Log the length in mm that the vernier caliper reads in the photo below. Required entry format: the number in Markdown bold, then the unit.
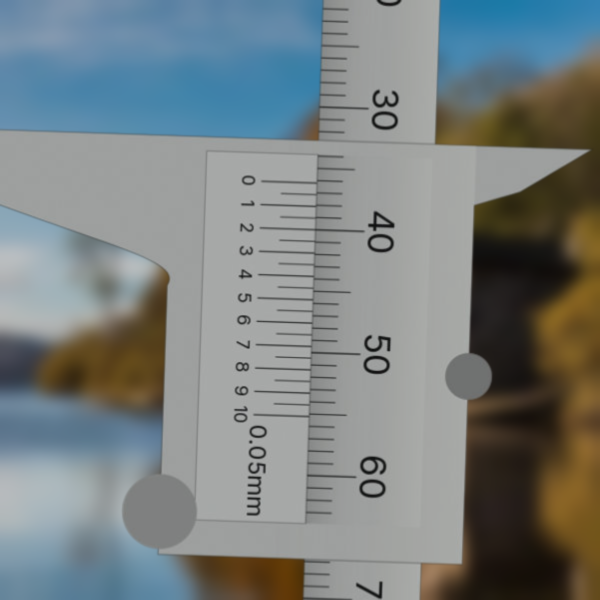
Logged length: **36.2** mm
